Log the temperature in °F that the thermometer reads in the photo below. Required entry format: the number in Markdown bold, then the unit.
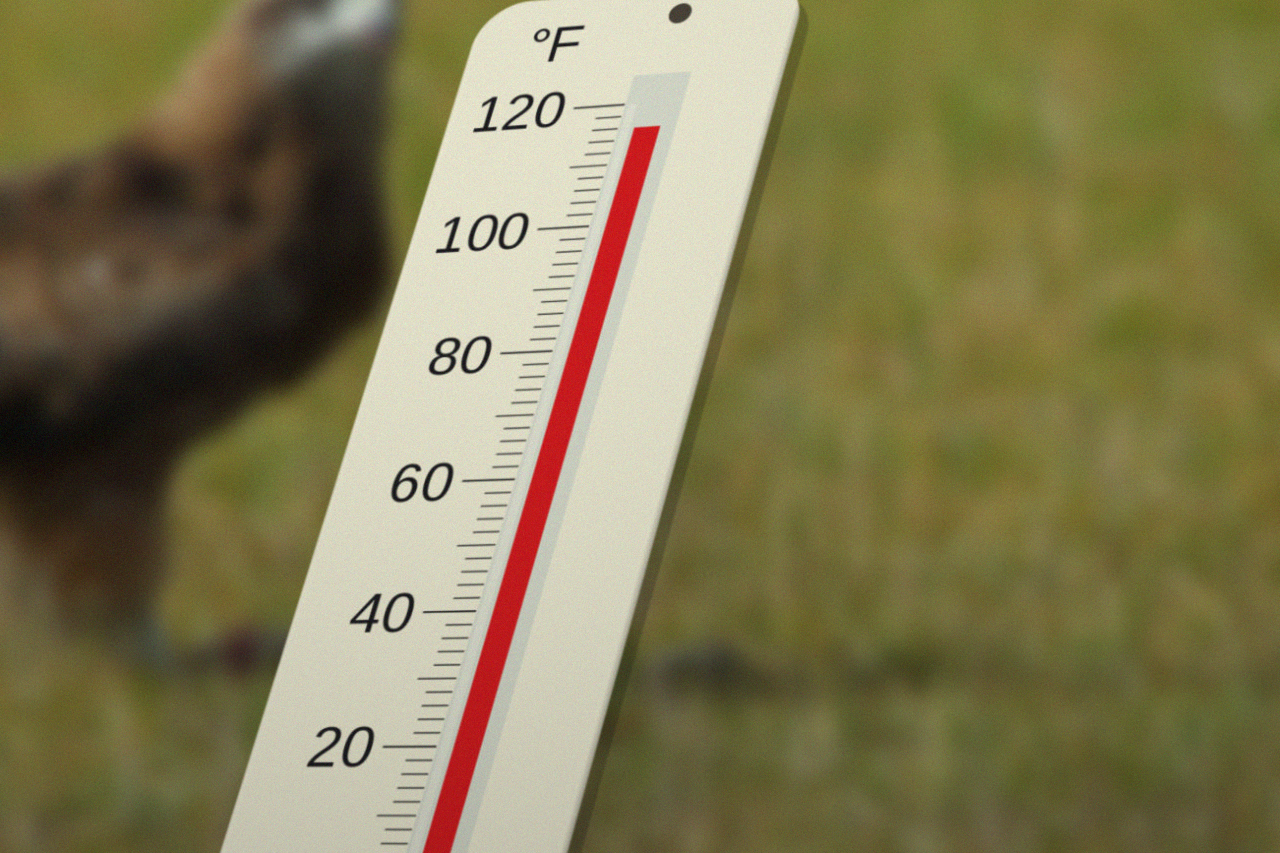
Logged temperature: **116** °F
